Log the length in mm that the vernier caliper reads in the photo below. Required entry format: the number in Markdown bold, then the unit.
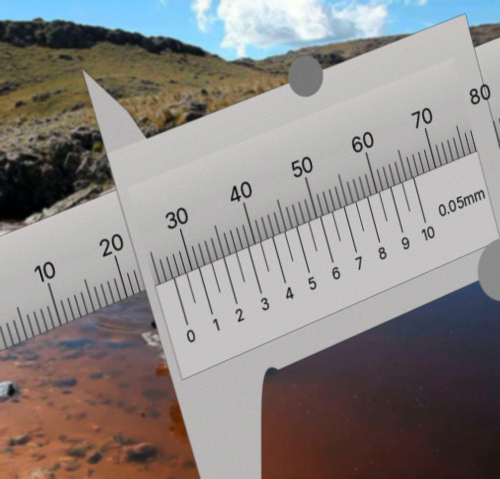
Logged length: **27.2** mm
